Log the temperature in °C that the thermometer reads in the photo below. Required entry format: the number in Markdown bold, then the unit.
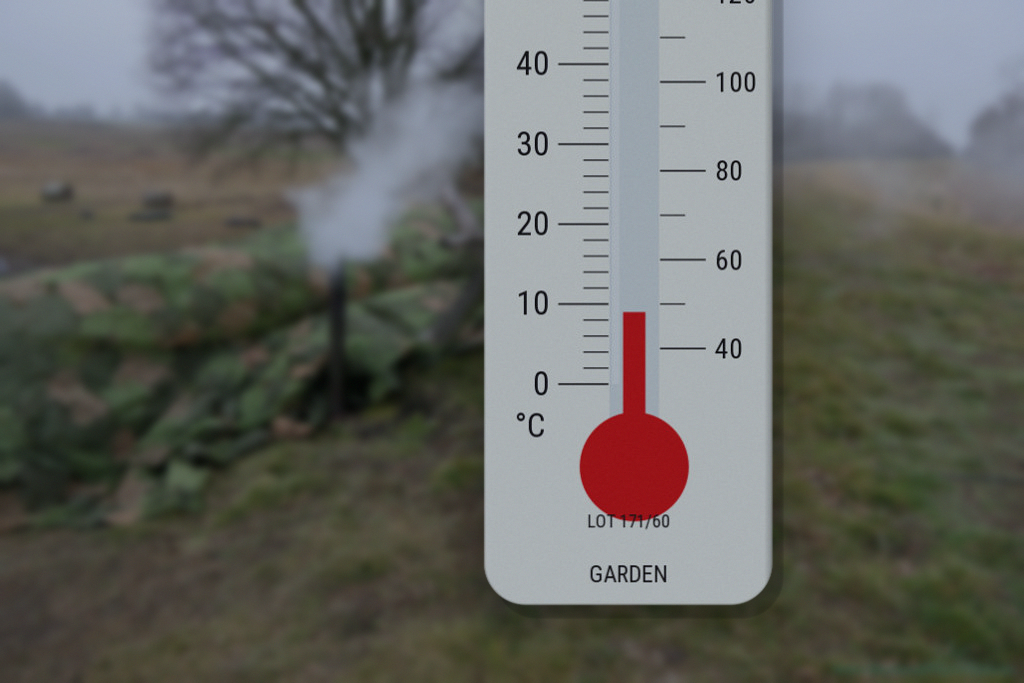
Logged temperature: **9** °C
